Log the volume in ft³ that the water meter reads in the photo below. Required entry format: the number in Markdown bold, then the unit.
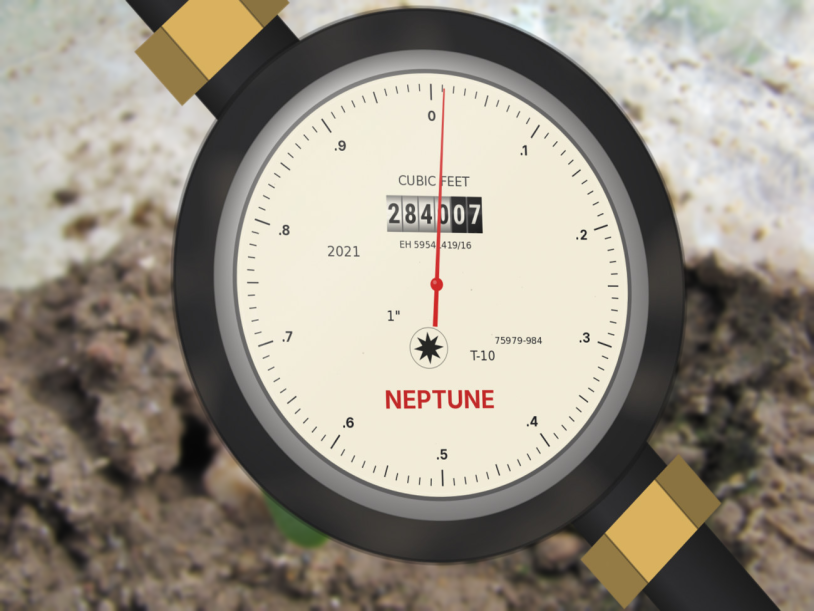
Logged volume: **284007.01** ft³
